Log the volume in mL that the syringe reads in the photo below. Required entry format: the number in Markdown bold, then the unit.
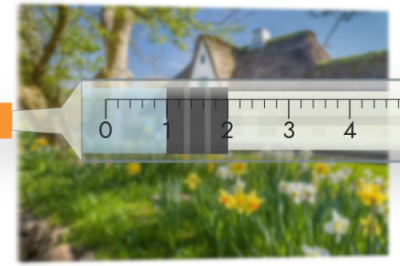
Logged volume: **1** mL
